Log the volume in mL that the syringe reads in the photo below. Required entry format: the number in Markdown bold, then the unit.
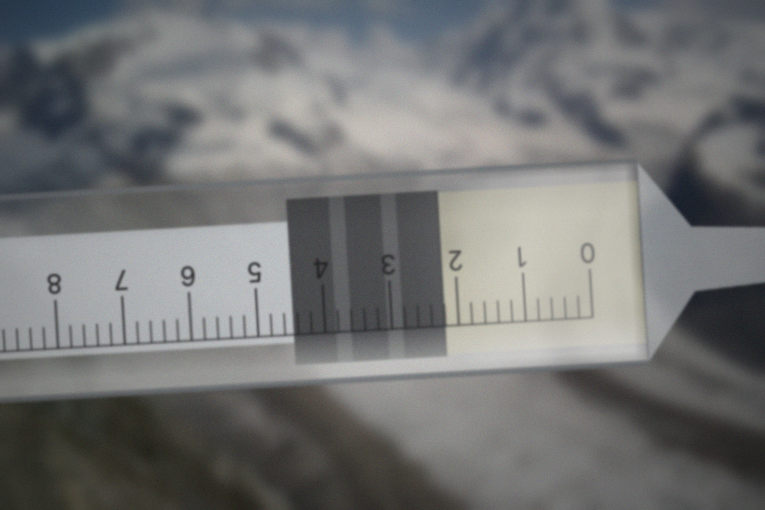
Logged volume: **2.2** mL
